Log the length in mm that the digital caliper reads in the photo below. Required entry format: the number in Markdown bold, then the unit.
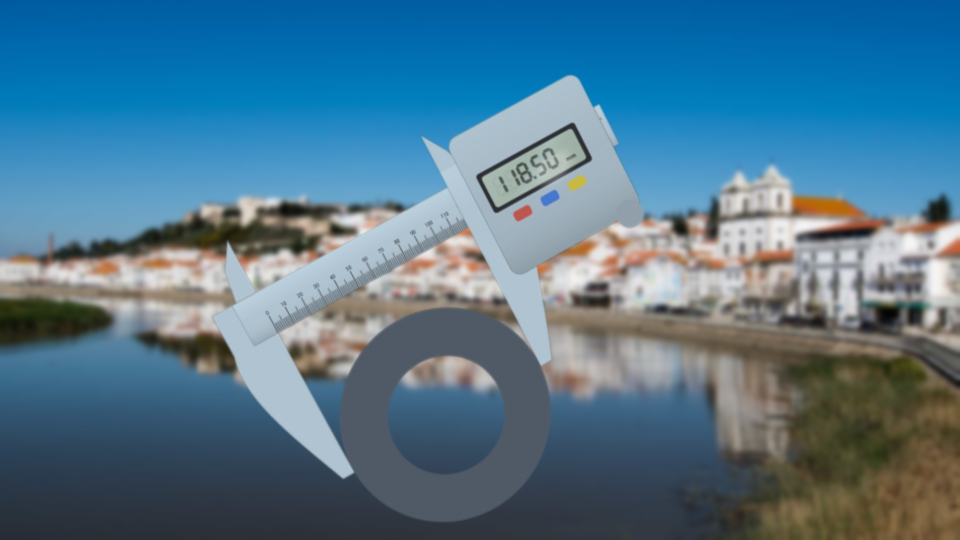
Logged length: **118.50** mm
